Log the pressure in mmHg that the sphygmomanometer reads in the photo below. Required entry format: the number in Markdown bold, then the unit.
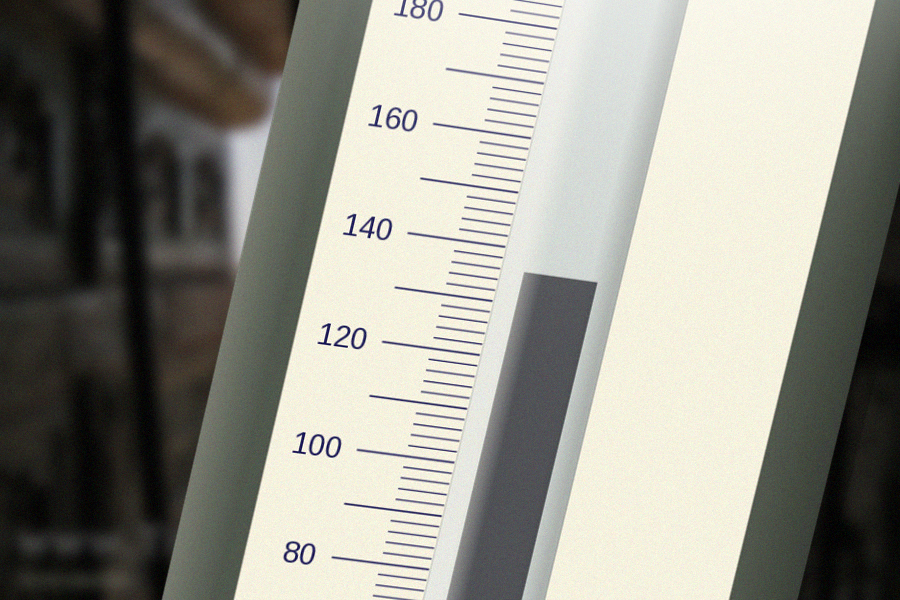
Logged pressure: **136** mmHg
